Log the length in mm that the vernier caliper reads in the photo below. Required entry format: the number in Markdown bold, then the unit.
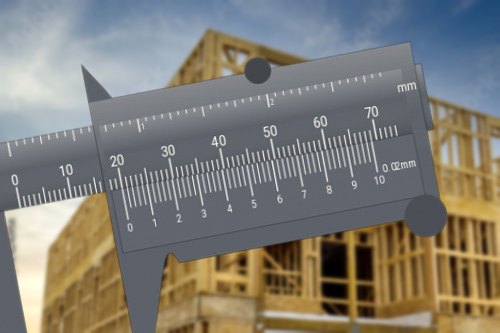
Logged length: **20.0** mm
